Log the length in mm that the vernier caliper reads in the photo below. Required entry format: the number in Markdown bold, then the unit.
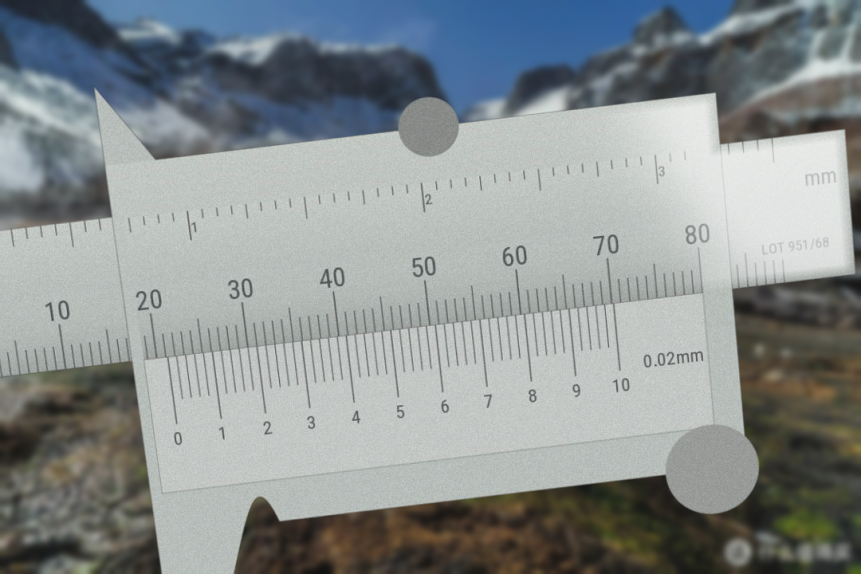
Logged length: **21.2** mm
